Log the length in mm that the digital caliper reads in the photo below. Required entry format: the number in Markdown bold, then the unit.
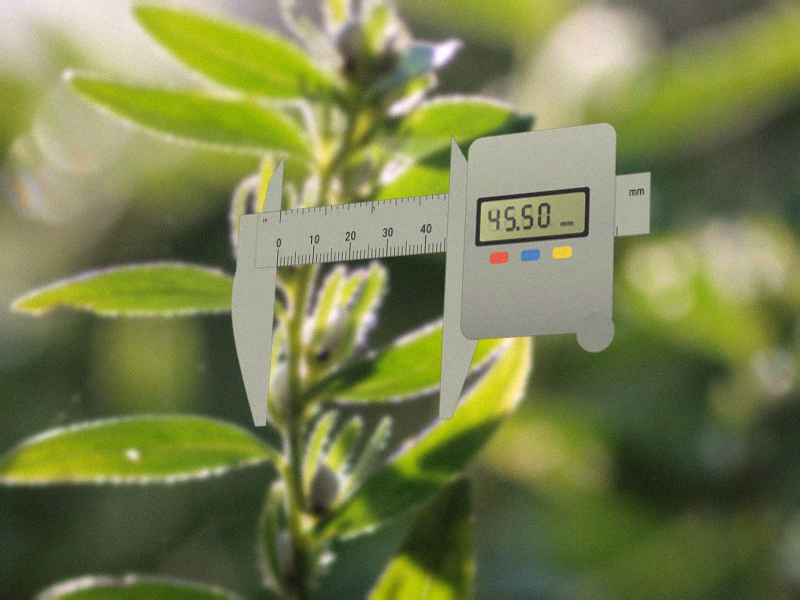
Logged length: **45.50** mm
